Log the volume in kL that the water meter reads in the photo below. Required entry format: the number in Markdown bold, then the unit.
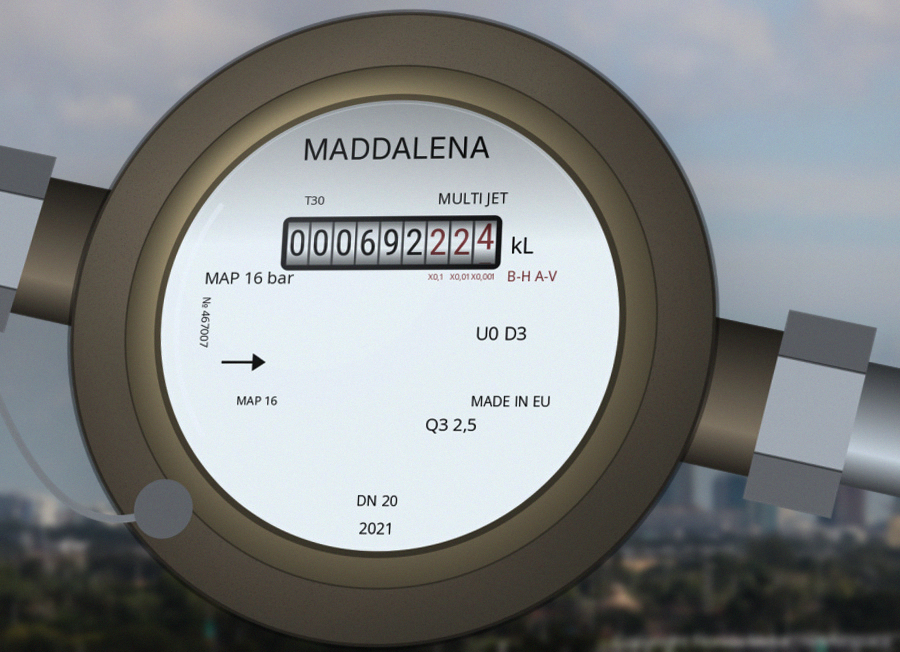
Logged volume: **692.224** kL
